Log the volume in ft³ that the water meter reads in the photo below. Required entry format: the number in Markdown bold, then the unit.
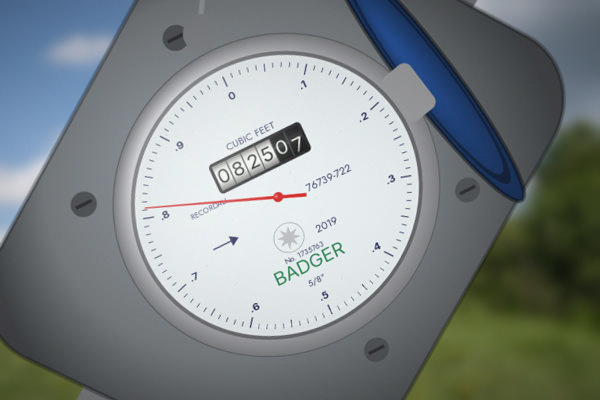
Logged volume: **82506.81** ft³
